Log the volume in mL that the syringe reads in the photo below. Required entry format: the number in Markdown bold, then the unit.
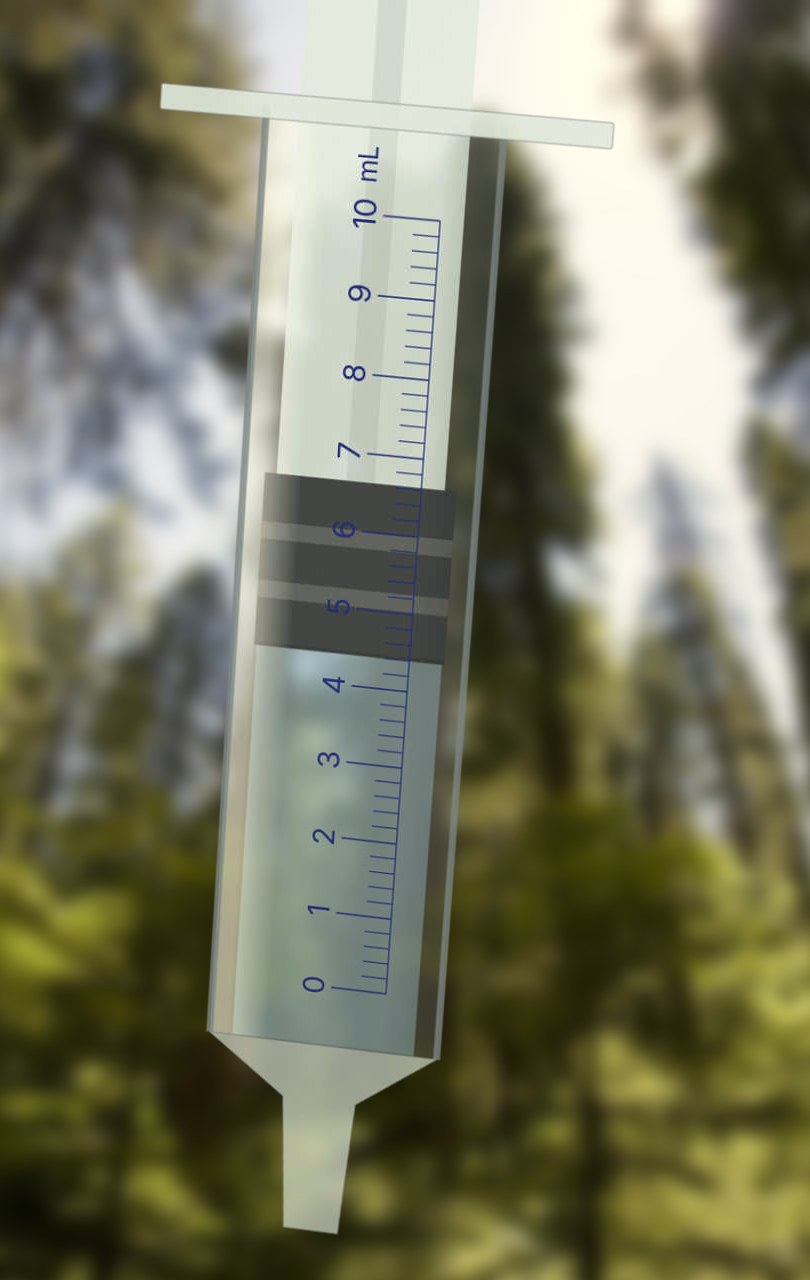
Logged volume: **4.4** mL
